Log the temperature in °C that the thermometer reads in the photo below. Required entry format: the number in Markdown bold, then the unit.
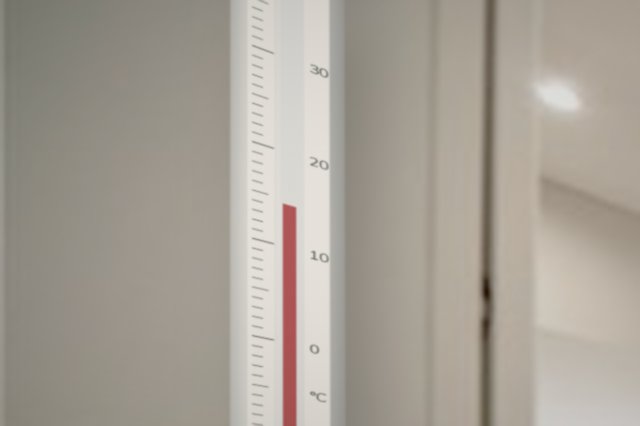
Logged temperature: **14.5** °C
